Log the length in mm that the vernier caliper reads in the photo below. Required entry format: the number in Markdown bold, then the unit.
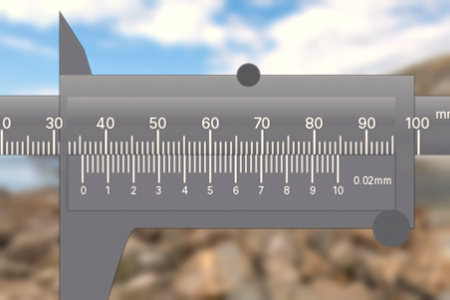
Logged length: **35.5** mm
